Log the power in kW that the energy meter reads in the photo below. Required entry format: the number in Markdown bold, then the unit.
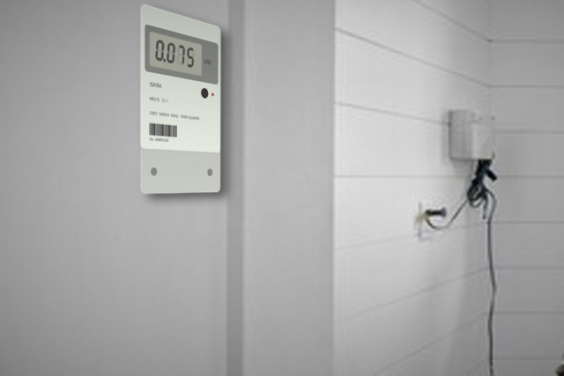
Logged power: **0.075** kW
